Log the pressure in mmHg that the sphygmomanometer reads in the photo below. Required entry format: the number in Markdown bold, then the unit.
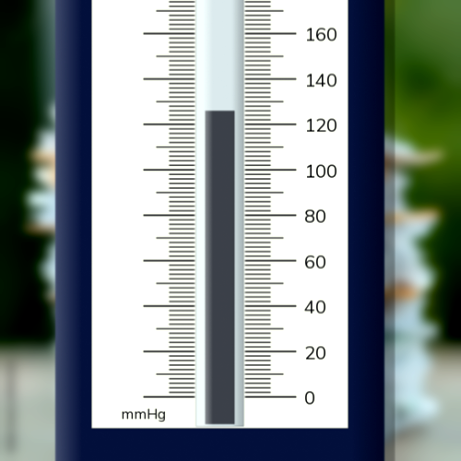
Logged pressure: **126** mmHg
